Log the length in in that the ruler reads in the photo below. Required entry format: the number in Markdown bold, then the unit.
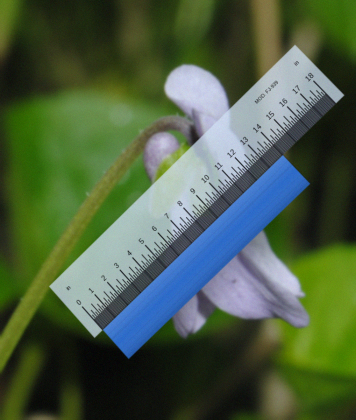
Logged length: **14** in
